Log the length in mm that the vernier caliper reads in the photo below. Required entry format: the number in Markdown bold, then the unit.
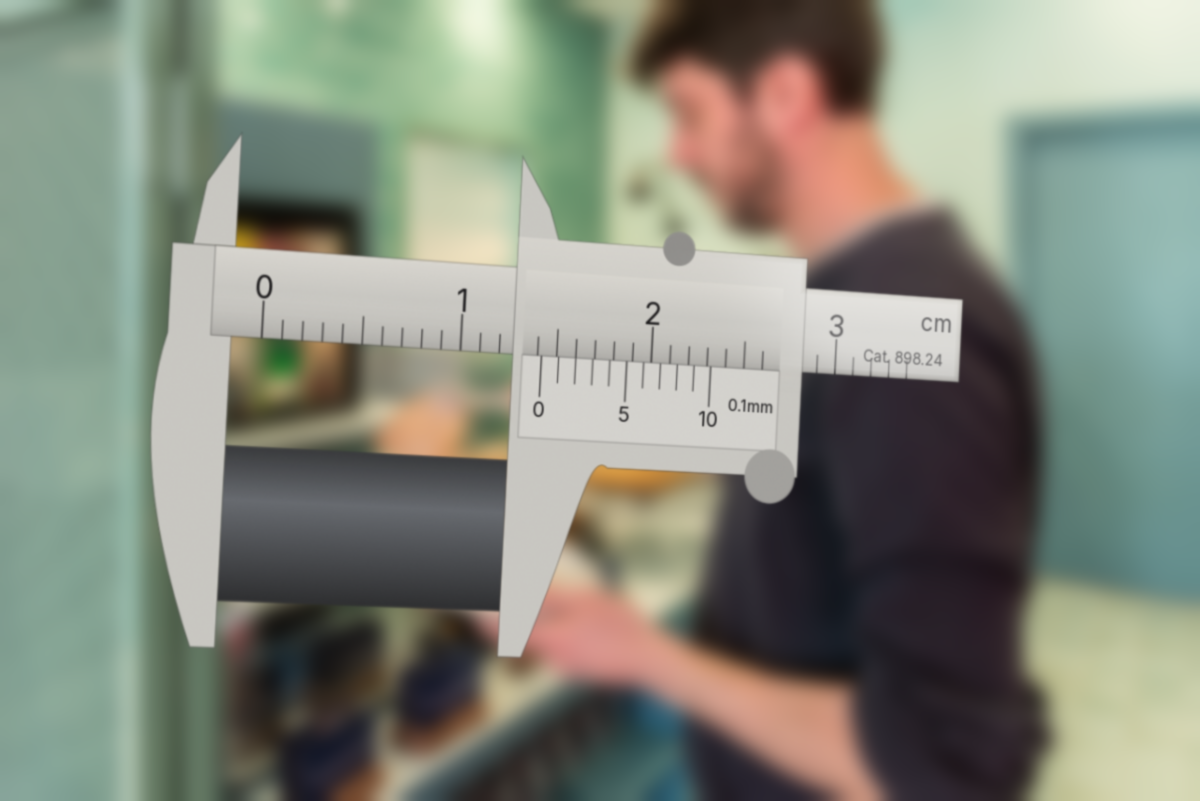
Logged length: **14.2** mm
